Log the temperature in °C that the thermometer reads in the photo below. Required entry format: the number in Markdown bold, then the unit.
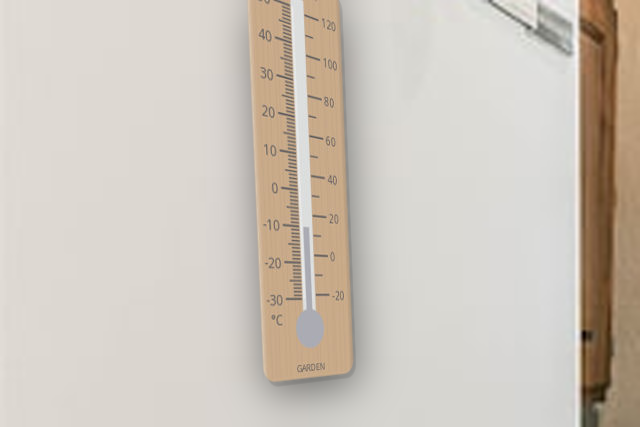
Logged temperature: **-10** °C
